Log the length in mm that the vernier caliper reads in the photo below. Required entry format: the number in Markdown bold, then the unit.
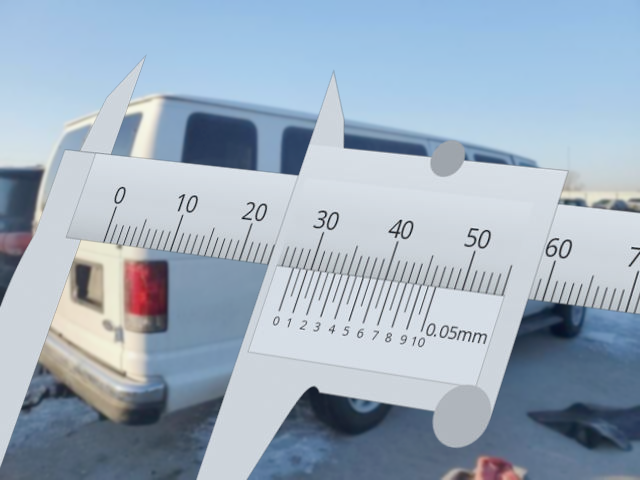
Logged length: **27.6** mm
